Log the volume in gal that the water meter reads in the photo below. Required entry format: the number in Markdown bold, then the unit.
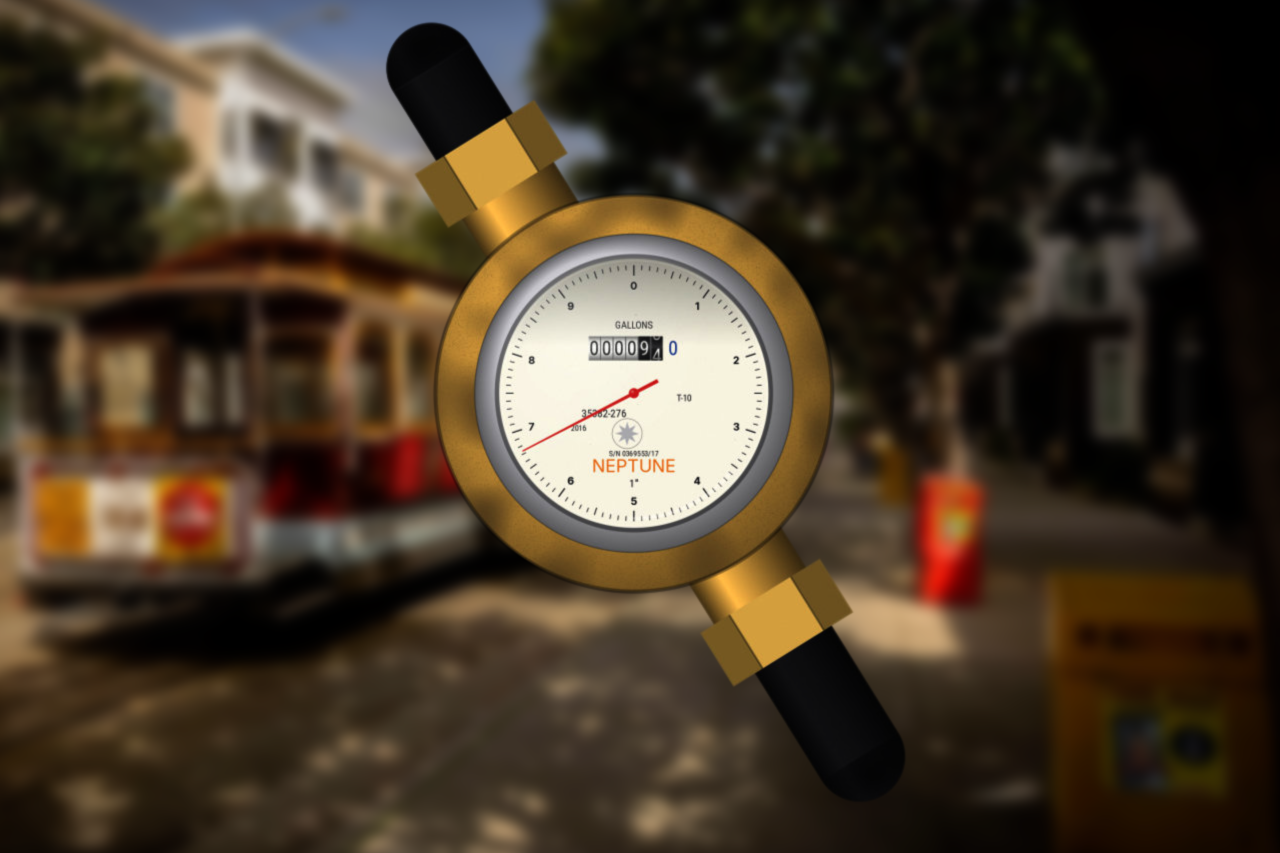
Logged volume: **936.7** gal
